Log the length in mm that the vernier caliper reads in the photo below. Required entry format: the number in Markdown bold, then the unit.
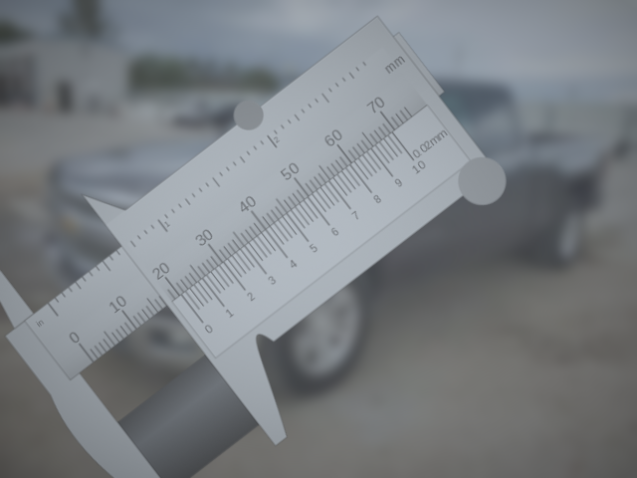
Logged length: **20.4** mm
